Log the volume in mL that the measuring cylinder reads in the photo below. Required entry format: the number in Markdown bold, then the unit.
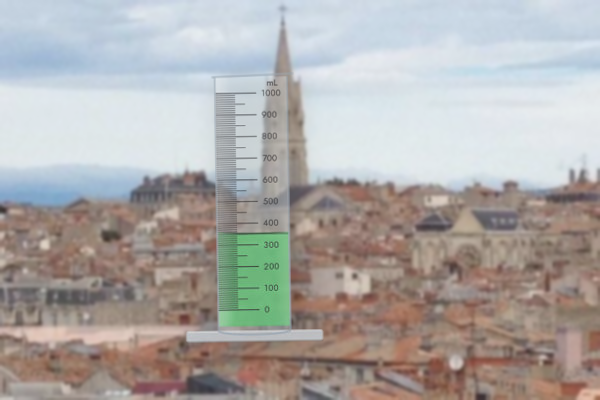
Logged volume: **350** mL
